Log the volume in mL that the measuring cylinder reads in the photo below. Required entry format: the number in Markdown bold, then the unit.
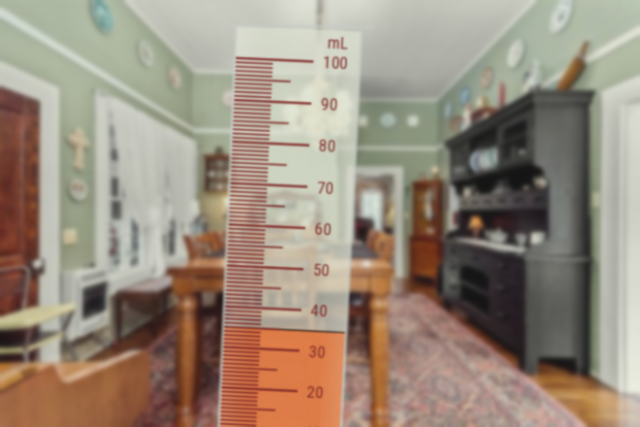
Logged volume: **35** mL
